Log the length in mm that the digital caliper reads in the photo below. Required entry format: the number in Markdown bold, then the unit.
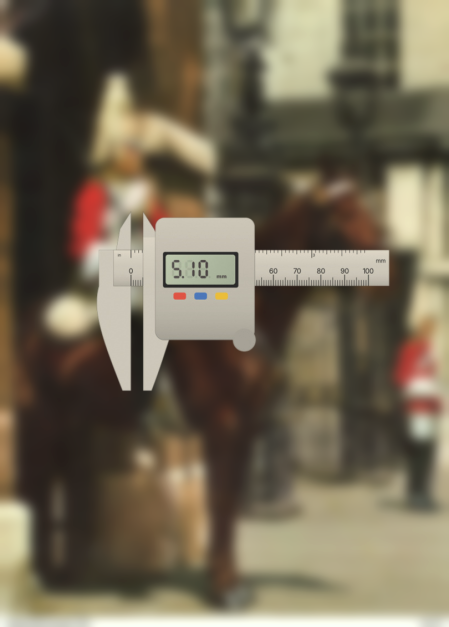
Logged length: **5.10** mm
